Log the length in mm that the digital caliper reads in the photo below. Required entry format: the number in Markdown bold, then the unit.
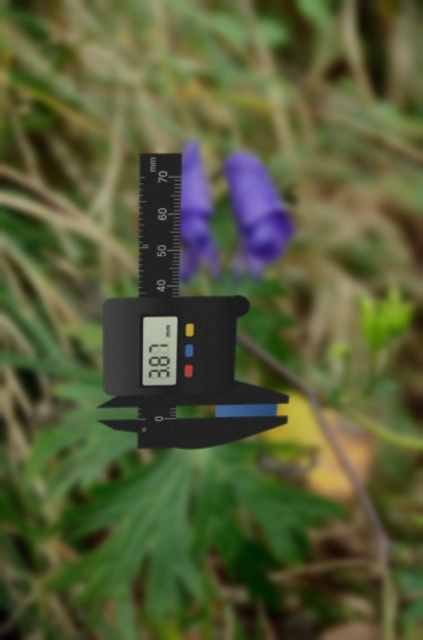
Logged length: **3.87** mm
